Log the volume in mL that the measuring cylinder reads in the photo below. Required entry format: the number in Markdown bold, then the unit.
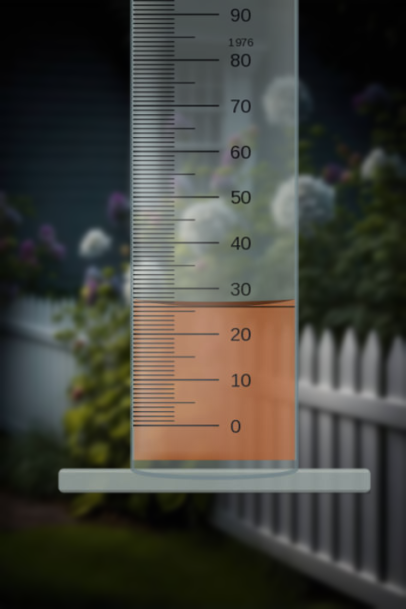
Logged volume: **26** mL
